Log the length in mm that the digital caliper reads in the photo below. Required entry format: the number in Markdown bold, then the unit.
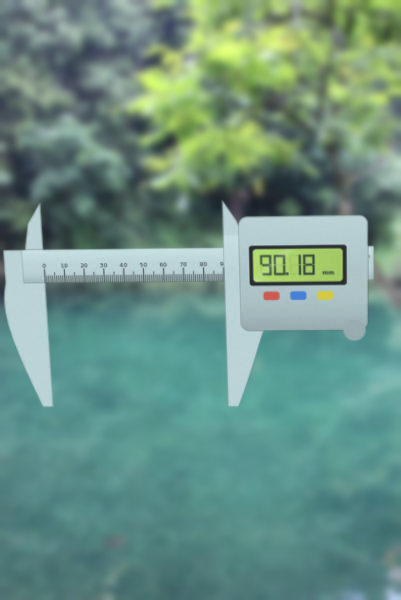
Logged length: **90.18** mm
